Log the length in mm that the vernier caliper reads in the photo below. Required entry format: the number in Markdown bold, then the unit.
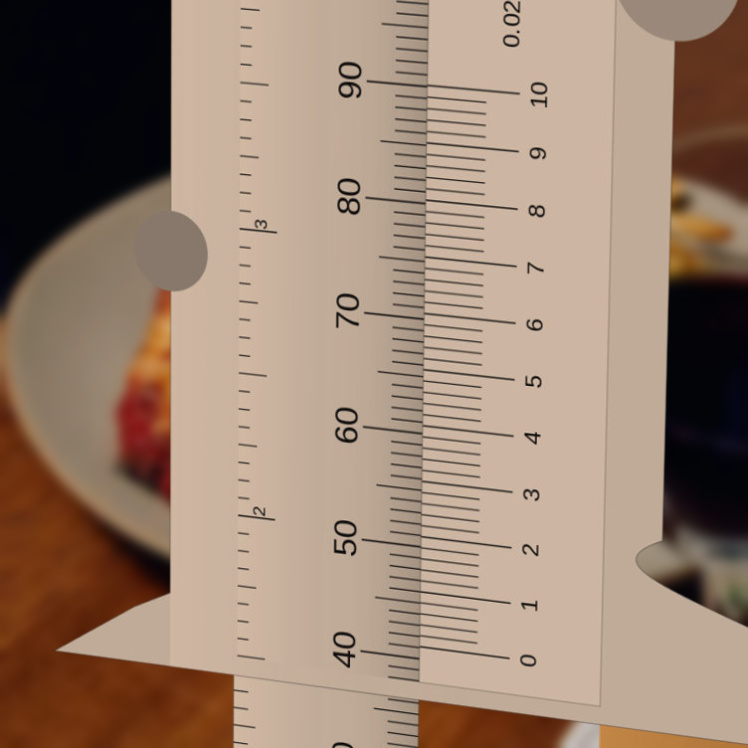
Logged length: **41.1** mm
